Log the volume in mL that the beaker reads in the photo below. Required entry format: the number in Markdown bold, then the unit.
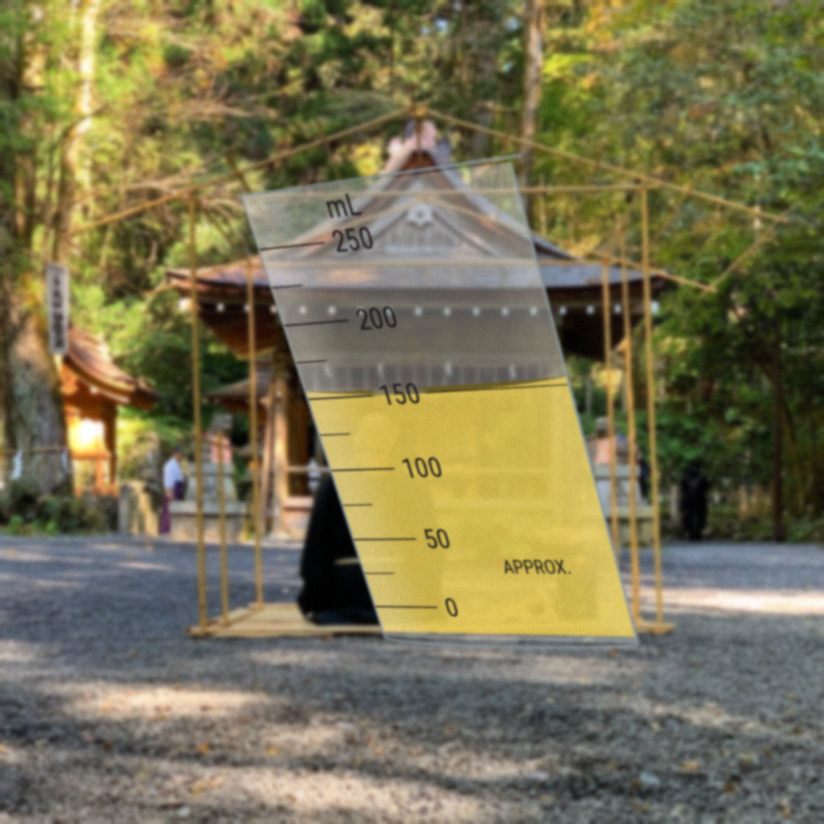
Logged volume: **150** mL
